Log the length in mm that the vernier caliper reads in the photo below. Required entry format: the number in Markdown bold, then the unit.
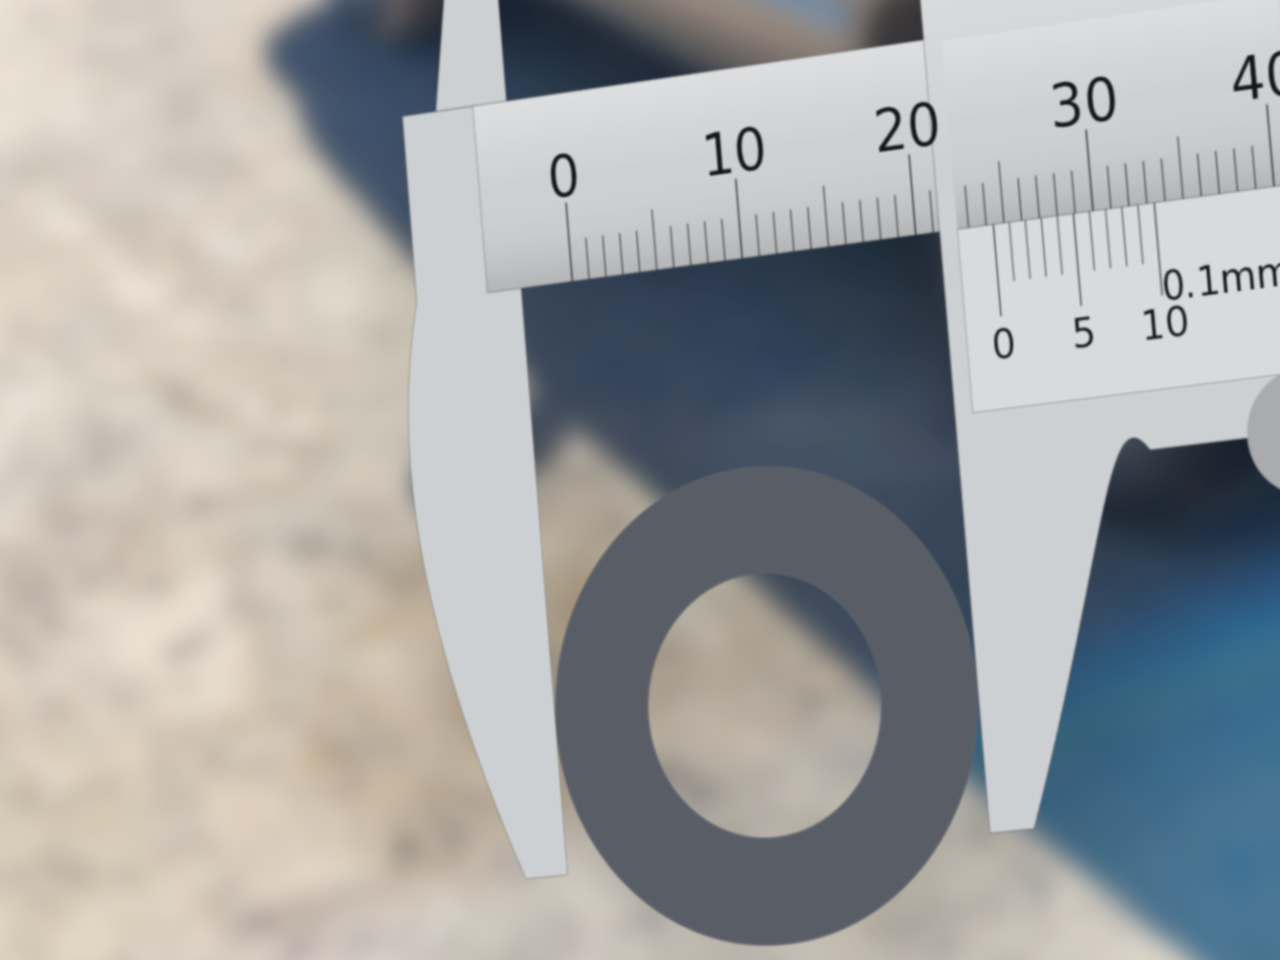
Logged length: **24.4** mm
